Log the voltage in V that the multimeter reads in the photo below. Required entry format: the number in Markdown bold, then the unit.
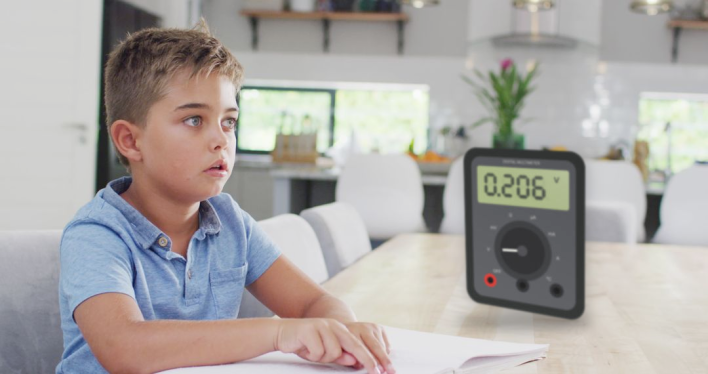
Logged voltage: **0.206** V
